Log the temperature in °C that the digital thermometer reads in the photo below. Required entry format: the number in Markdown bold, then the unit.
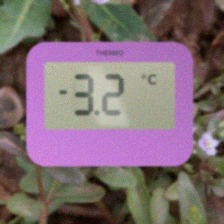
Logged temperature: **-3.2** °C
